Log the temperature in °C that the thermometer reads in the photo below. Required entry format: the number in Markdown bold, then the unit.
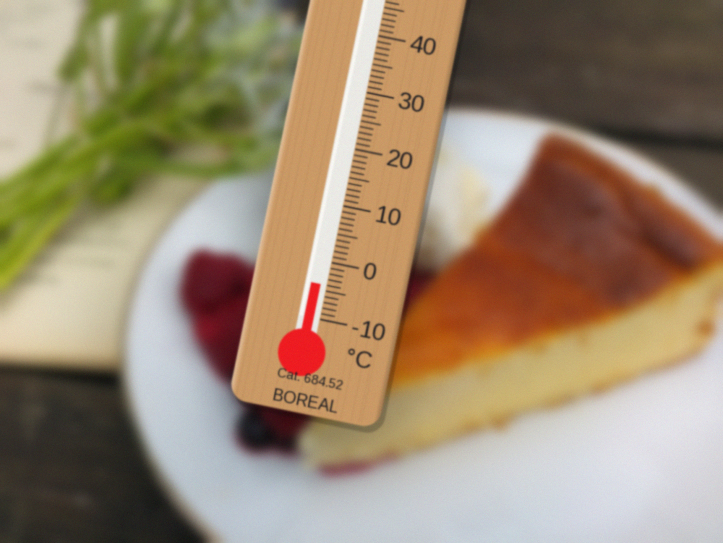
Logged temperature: **-4** °C
